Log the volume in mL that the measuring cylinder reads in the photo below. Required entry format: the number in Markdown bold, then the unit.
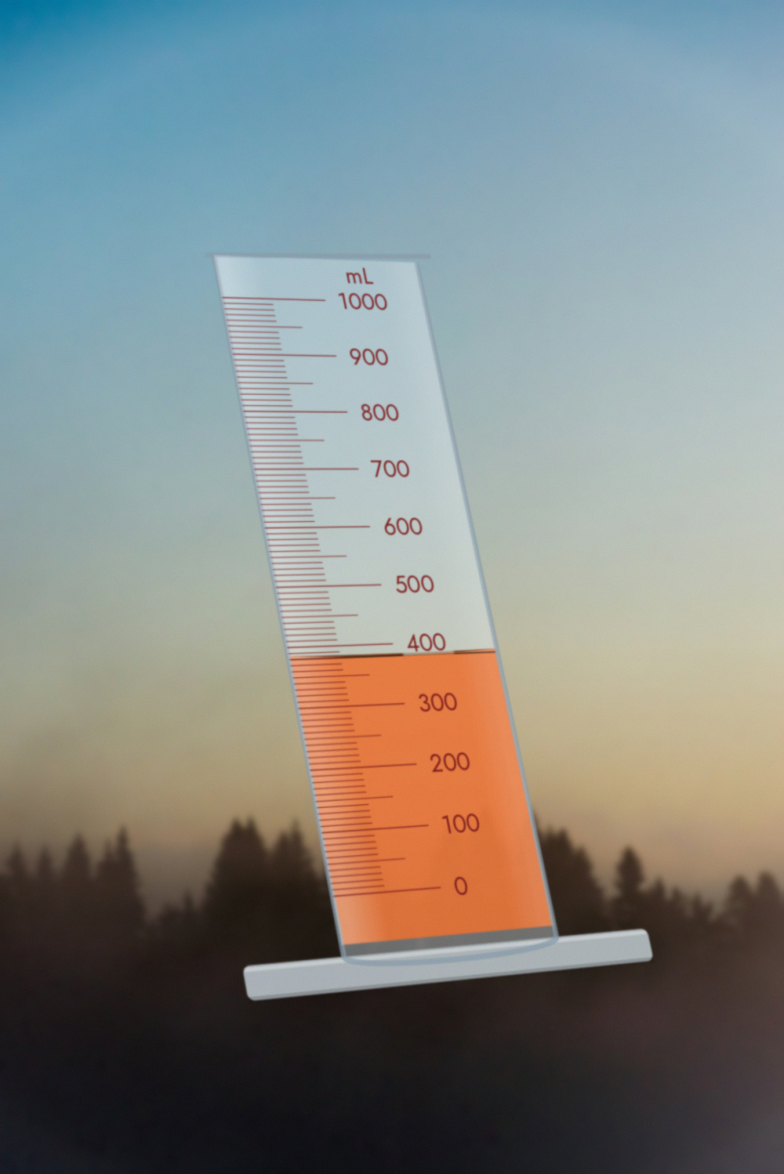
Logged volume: **380** mL
